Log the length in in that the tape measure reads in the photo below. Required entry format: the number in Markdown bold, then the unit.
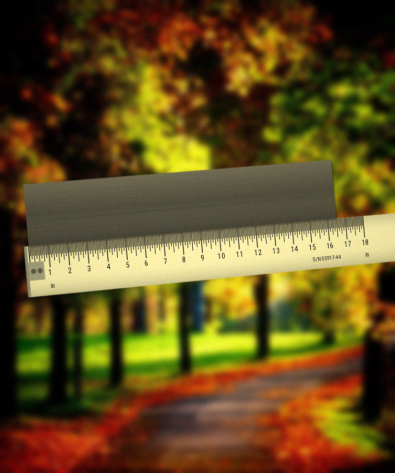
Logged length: **16.5** in
